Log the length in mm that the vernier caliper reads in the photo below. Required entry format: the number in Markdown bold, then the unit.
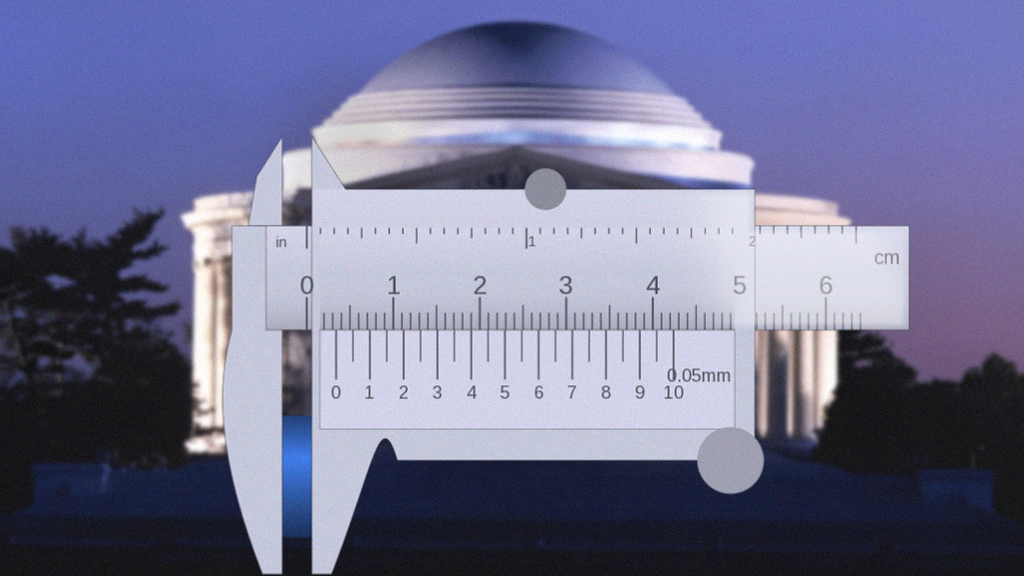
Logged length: **3.4** mm
